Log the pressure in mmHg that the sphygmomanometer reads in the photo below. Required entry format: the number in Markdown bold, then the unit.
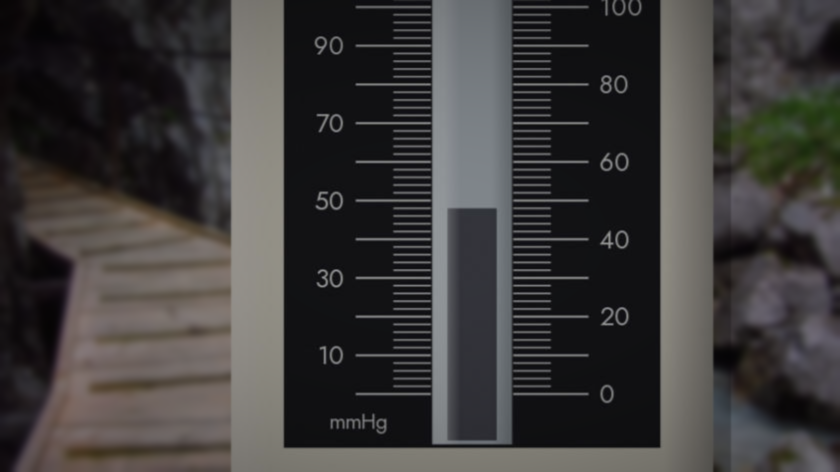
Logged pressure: **48** mmHg
